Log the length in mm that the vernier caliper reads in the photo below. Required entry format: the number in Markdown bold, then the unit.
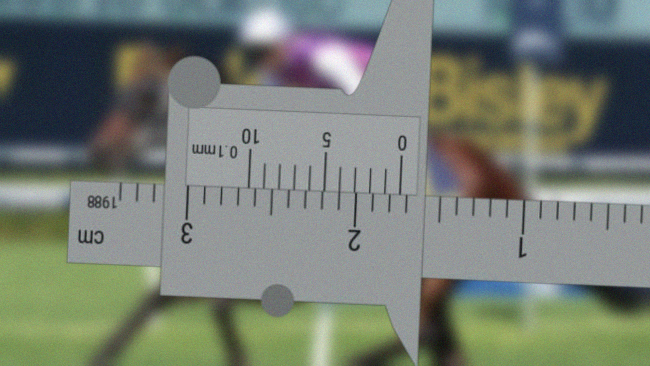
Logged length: **17.4** mm
